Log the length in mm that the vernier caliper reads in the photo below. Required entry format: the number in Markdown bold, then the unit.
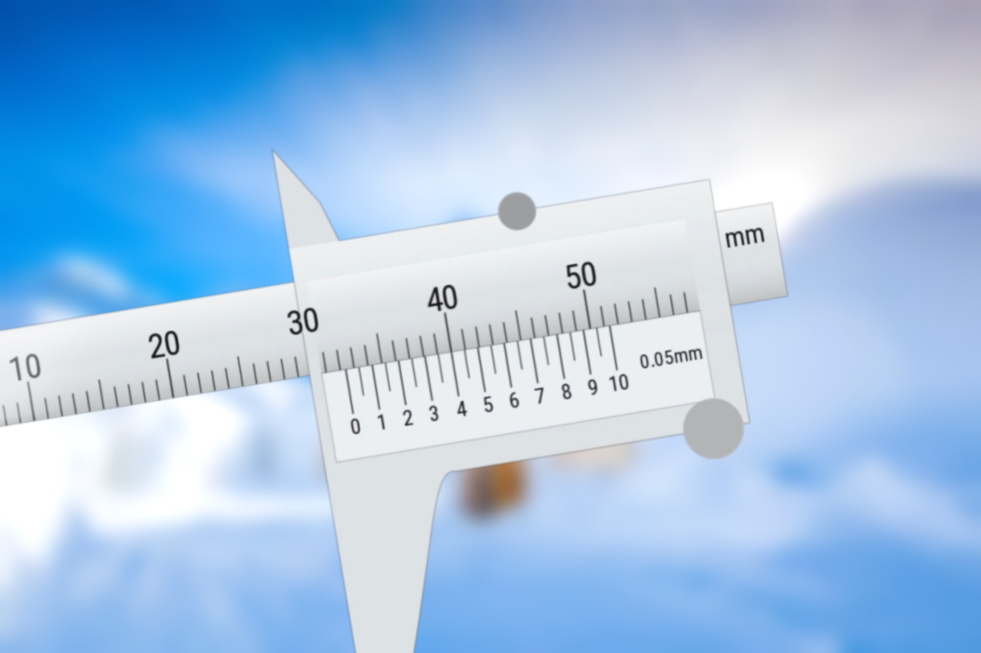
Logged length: **32.4** mm
